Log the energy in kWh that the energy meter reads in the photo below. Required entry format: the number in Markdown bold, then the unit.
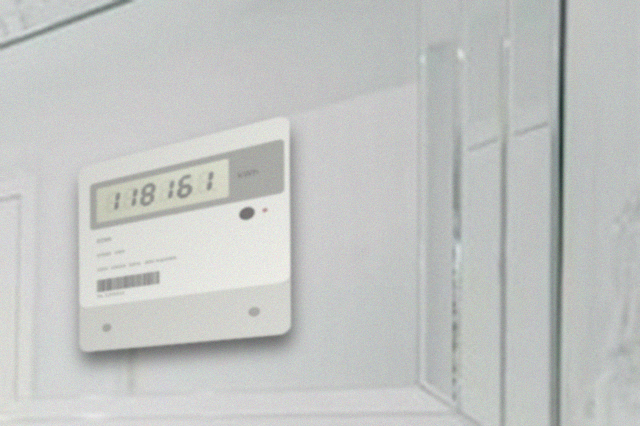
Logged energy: **118161** kWh
